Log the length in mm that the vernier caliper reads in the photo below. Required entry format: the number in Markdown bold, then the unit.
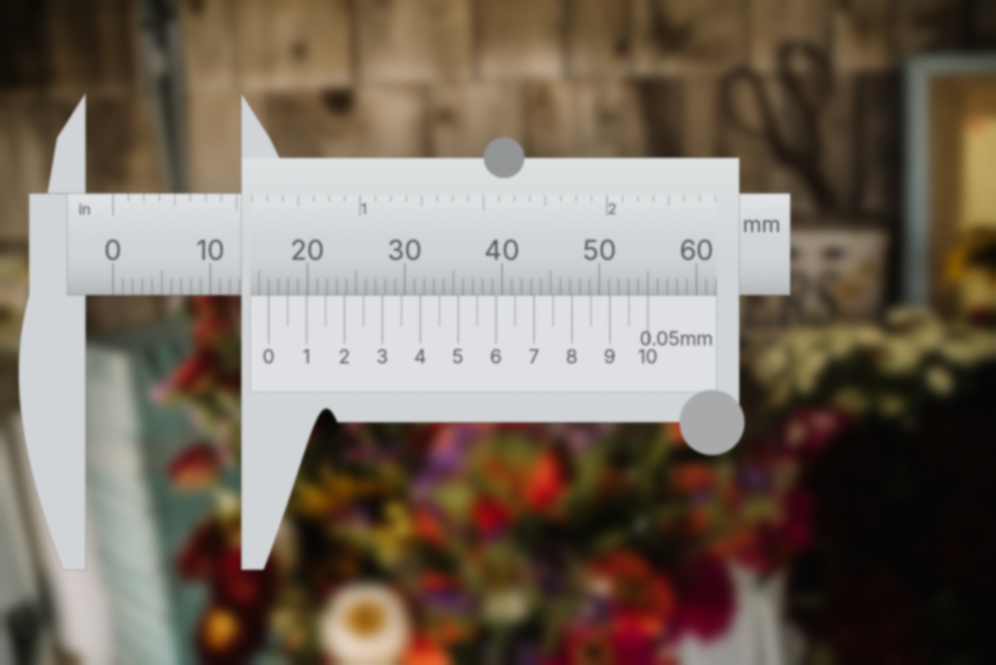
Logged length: **16.0** mm
